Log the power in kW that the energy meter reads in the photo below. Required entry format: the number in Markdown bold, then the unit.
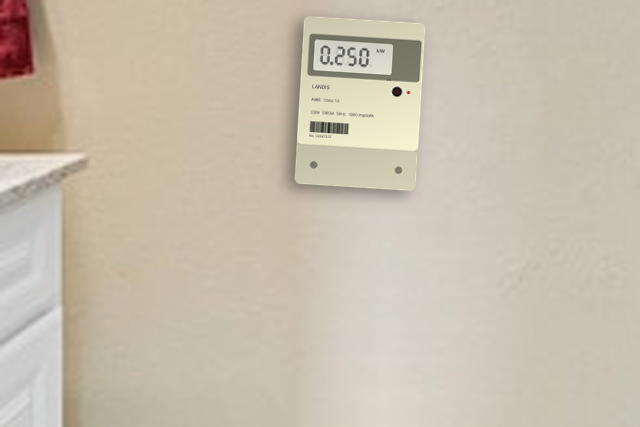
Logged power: **0.250** kW
